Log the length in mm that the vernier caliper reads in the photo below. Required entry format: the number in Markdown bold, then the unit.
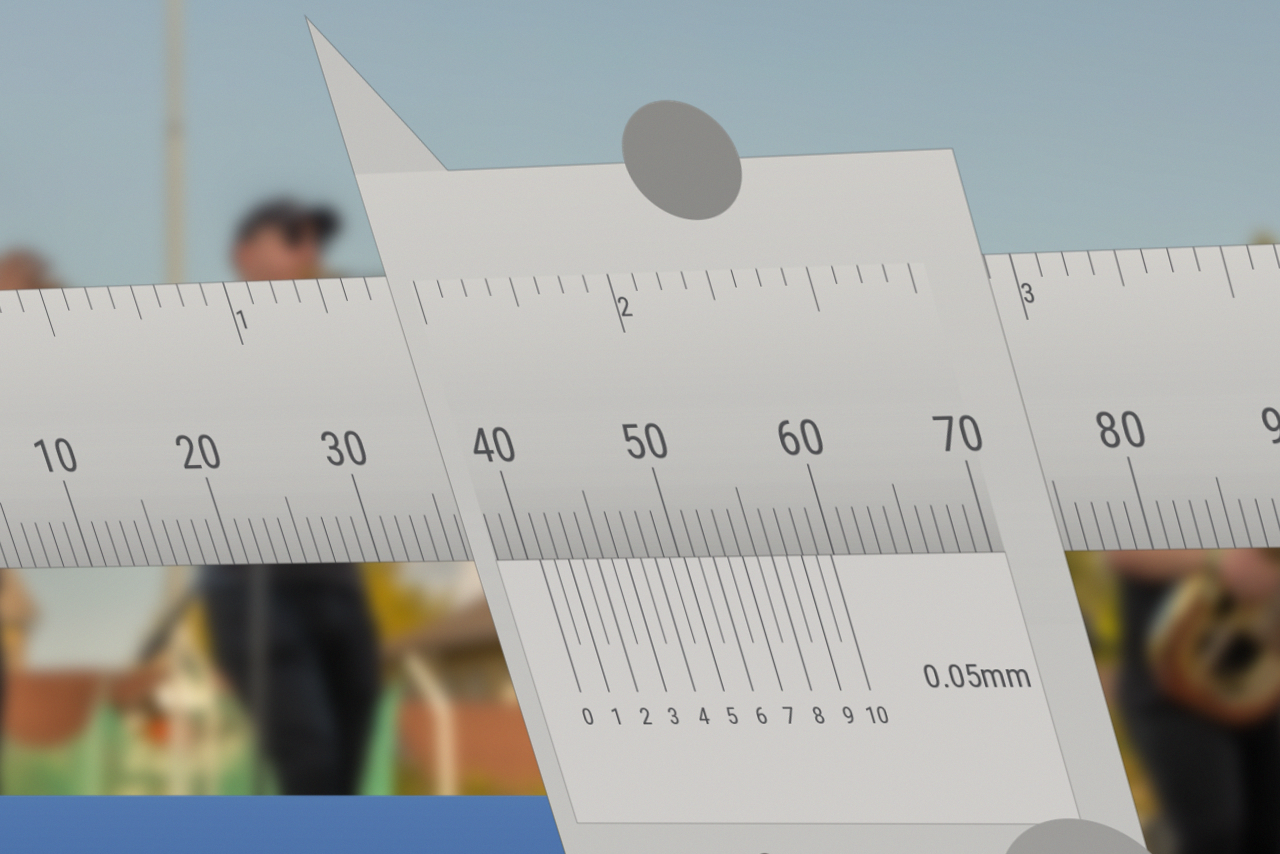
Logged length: **40.8** mm
